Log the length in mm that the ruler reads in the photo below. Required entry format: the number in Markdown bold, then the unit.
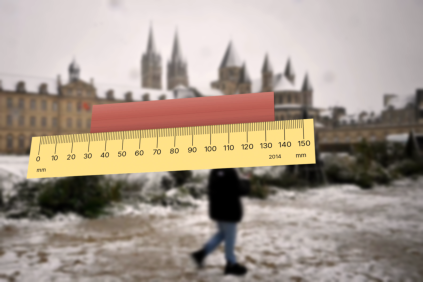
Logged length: **105** mm
